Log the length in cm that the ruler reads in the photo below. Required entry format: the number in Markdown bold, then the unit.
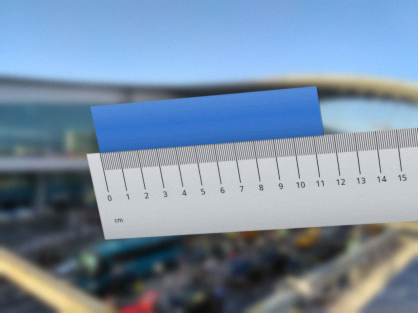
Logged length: **11.5** cm
